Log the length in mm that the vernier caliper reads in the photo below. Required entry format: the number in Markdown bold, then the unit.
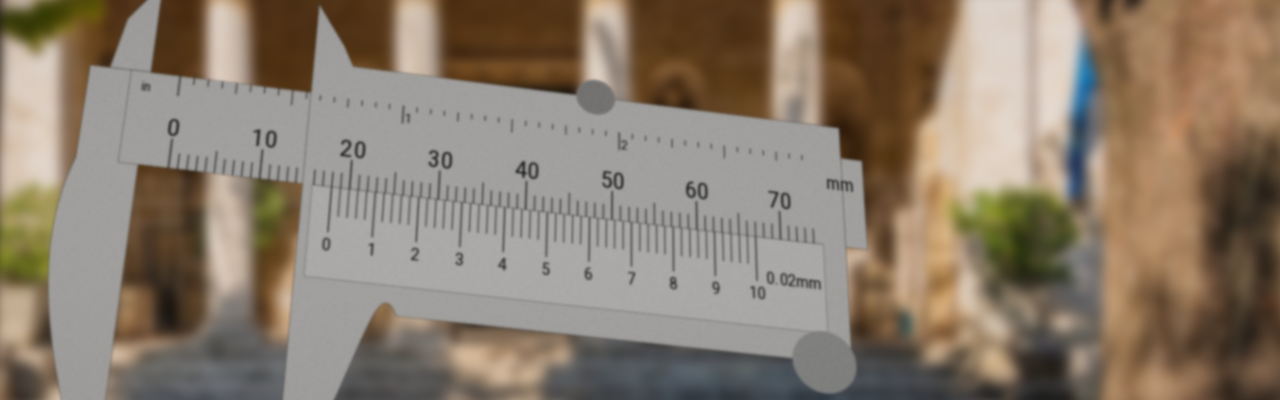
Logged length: **18.0** mm
